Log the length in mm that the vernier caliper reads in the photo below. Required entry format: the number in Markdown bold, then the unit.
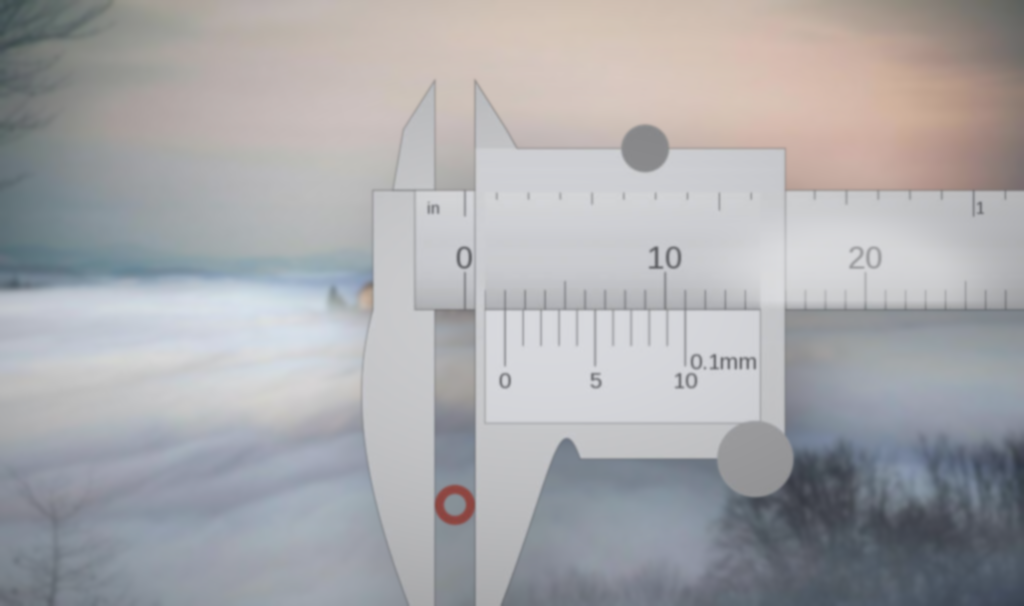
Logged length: **2.0** mm
